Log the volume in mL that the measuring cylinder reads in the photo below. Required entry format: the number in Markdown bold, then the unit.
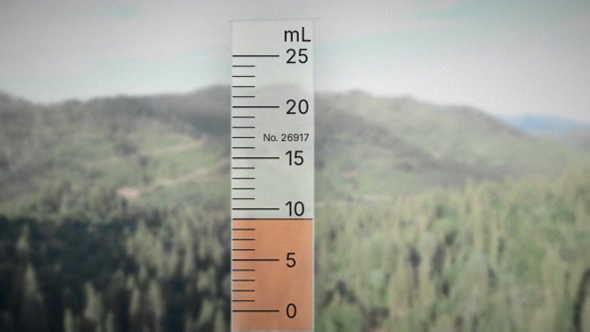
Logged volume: **9** mL
